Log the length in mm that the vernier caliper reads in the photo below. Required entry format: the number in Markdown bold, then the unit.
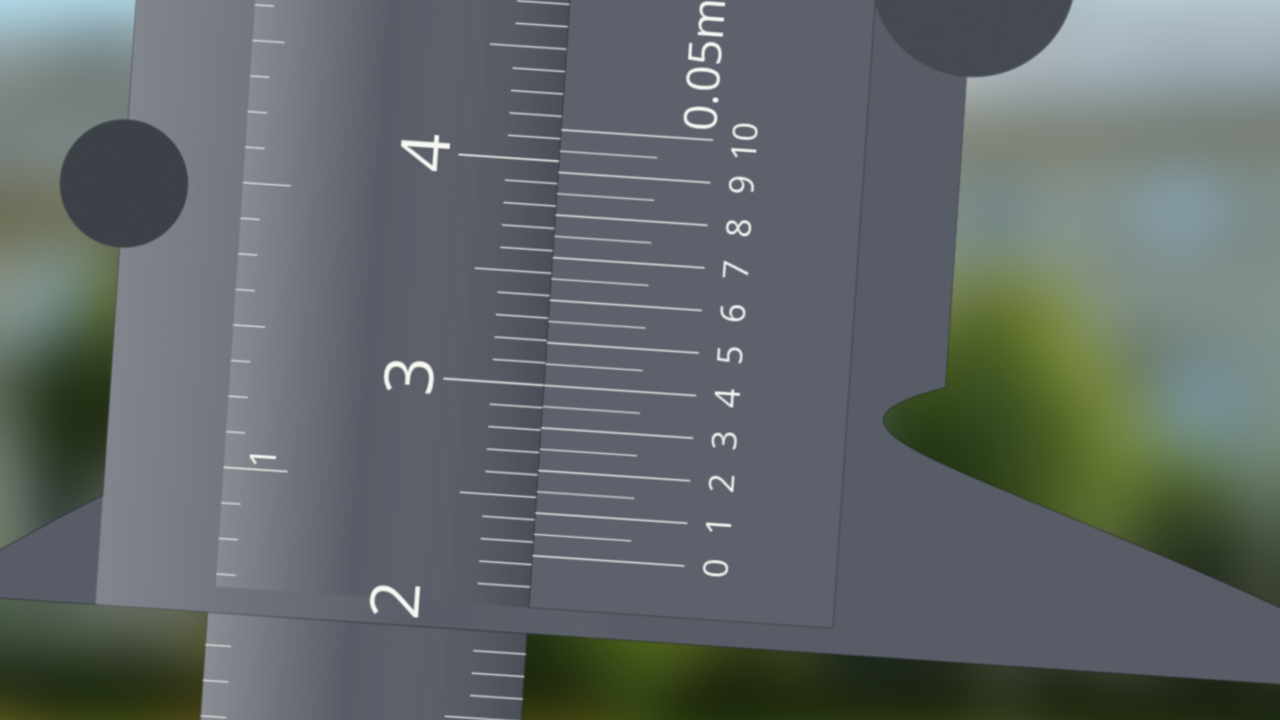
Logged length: **22.4** mm
